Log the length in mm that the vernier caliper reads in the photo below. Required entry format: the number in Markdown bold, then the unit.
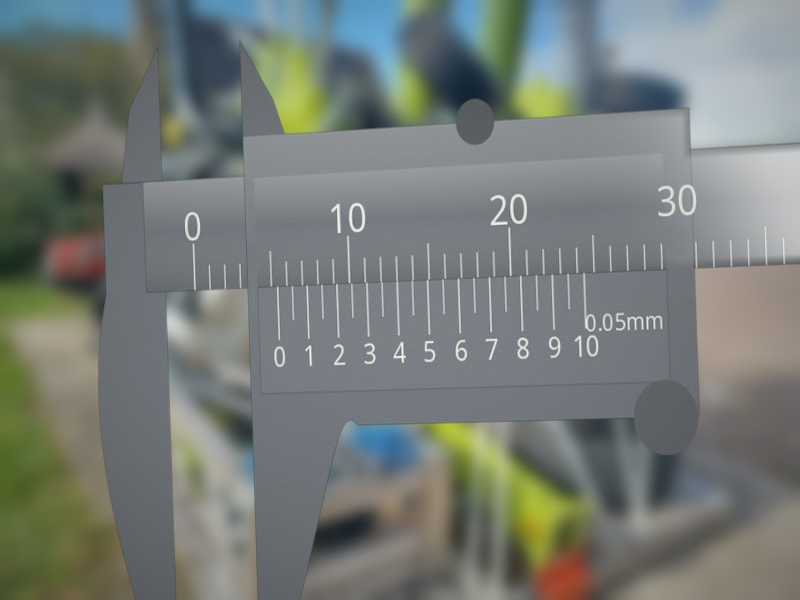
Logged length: **5.4** mm
